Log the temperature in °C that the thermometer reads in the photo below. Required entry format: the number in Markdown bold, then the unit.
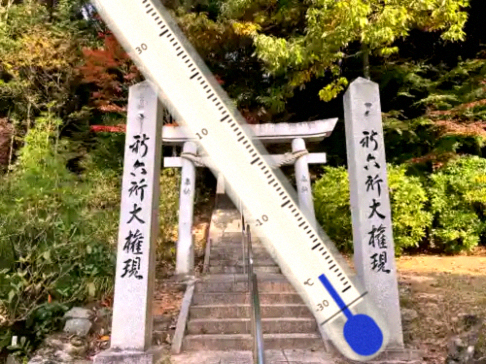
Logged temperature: **-25** °C
